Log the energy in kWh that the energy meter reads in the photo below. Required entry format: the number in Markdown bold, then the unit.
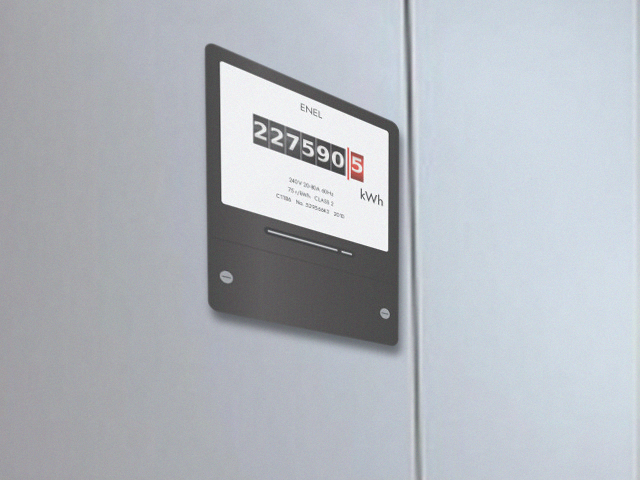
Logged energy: **227590.5** kWh
